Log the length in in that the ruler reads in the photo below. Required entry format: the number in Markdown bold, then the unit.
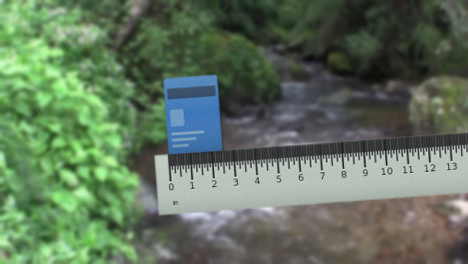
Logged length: **2.5** in
